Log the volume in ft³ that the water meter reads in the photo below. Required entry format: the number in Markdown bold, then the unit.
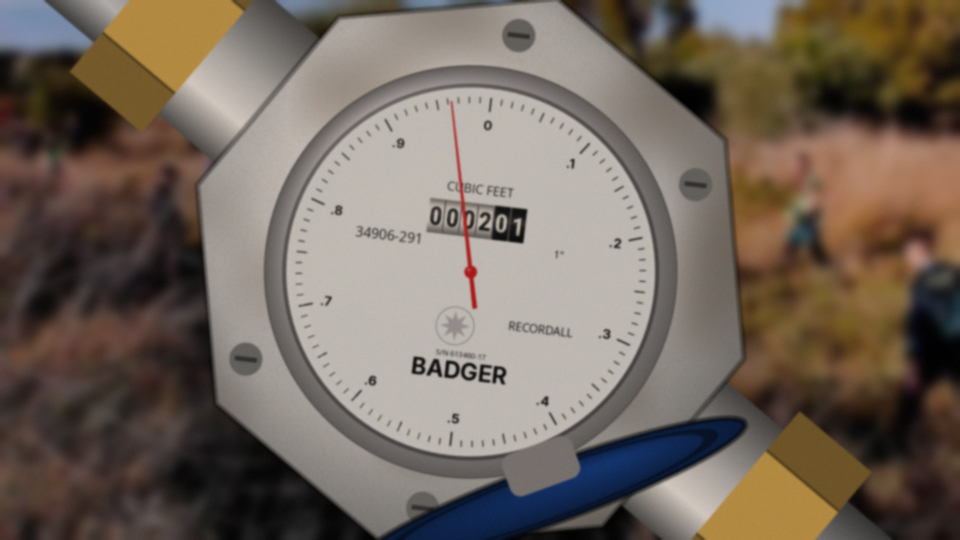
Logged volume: **200.96** ft³
